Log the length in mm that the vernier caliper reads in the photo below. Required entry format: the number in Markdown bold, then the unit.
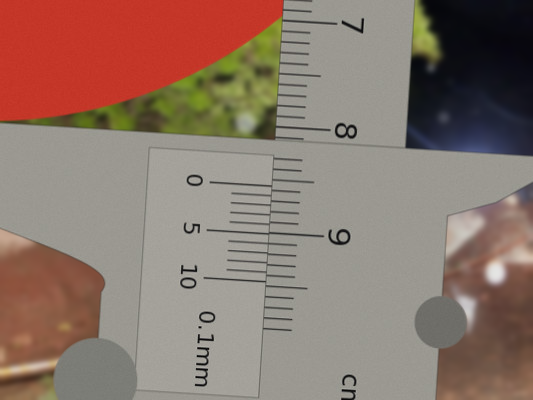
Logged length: **85.6** mm
